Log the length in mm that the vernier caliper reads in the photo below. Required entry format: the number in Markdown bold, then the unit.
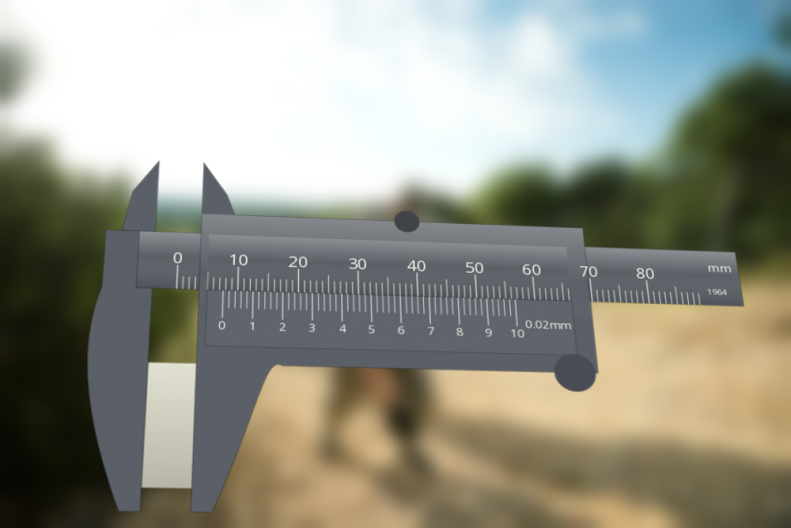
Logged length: **7.6** mm
